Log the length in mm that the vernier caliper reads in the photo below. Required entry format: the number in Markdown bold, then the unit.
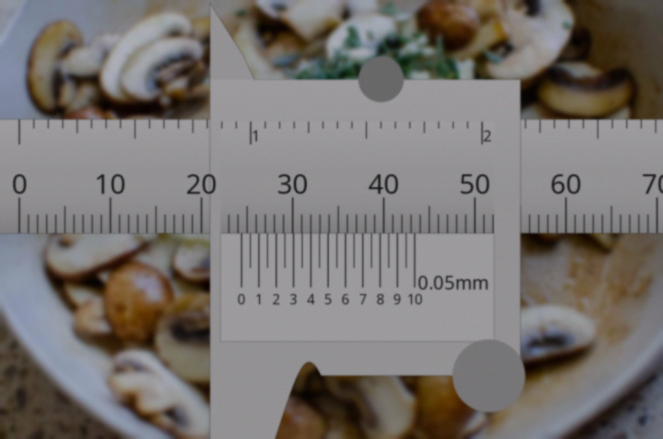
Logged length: **24.4** mm
